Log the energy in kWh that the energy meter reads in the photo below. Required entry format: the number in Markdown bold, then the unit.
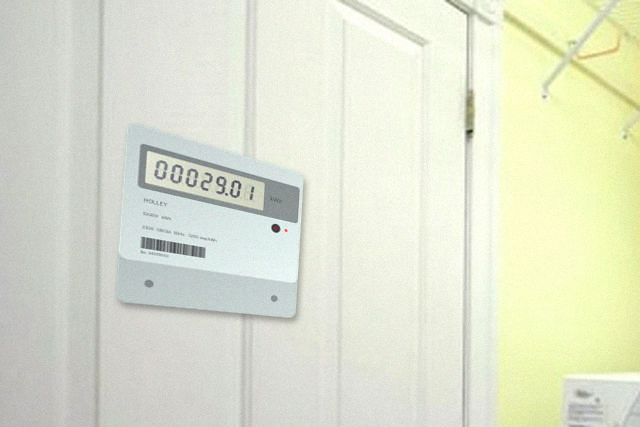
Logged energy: **29.01** kWh
